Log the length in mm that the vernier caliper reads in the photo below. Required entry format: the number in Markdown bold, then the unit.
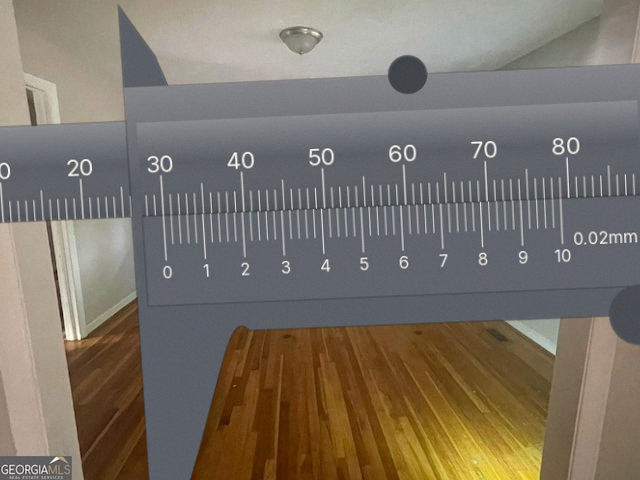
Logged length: **30.0** mm
